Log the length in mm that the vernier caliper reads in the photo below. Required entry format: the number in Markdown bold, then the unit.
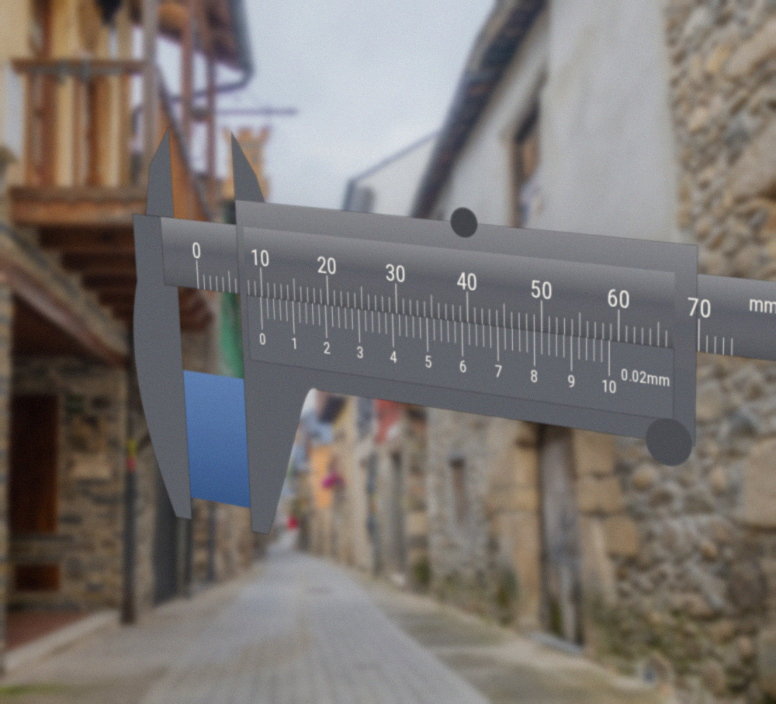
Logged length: **9.8** mm
